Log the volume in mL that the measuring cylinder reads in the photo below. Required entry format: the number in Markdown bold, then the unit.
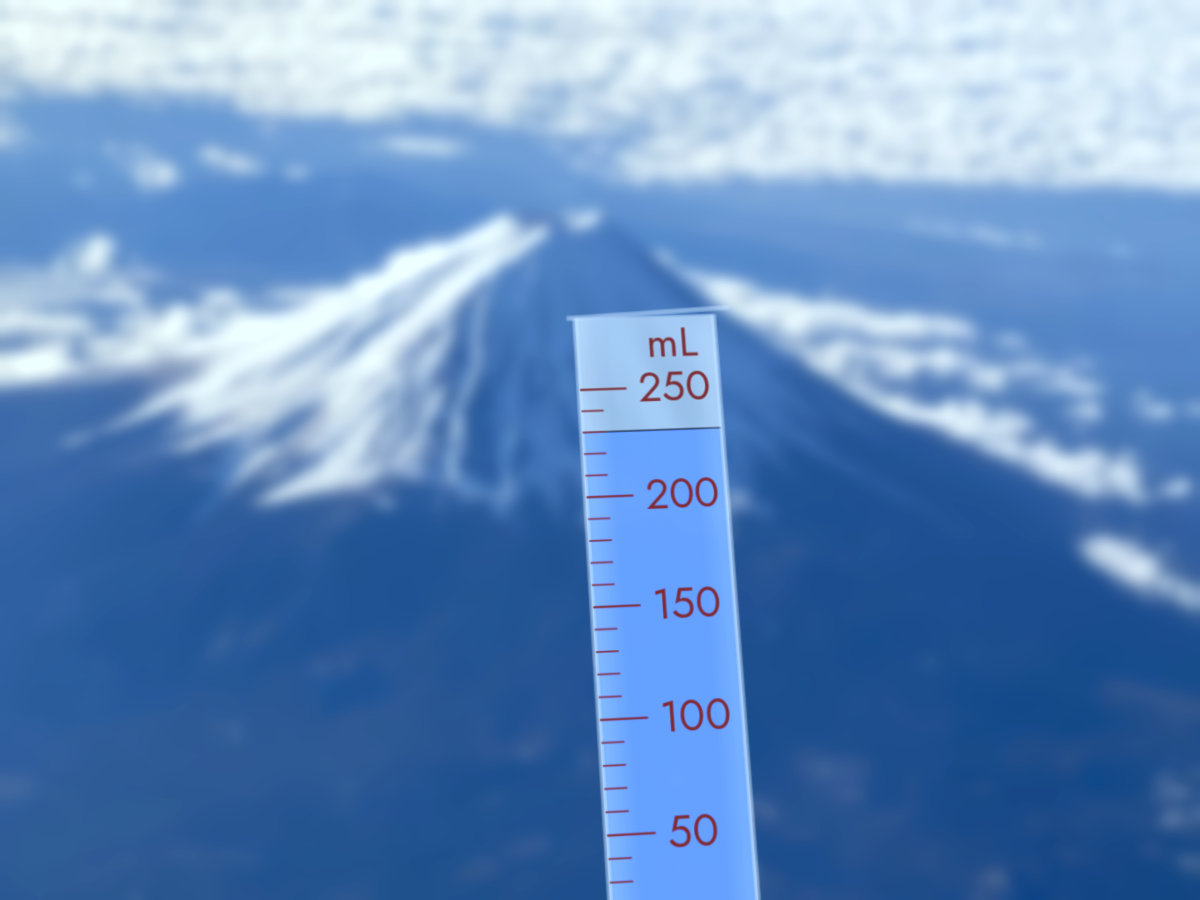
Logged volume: **230** mL
